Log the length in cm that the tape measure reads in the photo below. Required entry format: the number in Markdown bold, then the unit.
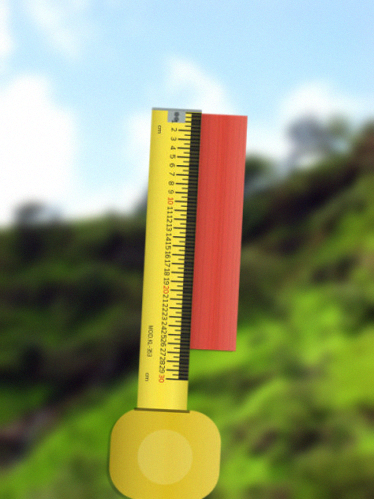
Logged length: **26.5** cm
